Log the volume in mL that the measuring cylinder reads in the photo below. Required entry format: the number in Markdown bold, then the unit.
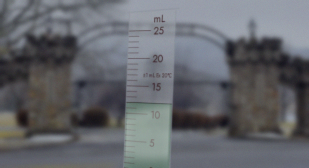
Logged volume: **12** mL
